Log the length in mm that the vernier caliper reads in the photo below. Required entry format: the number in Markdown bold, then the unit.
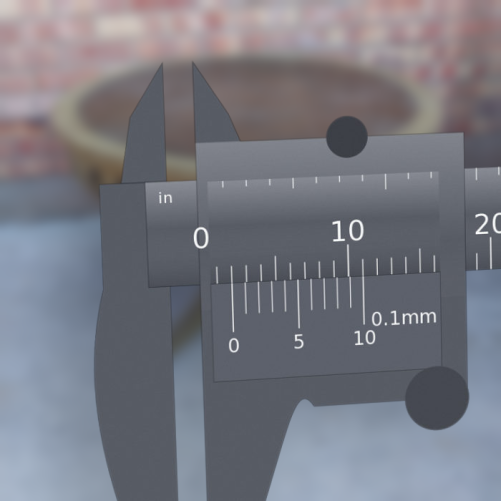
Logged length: **2.0** mm
